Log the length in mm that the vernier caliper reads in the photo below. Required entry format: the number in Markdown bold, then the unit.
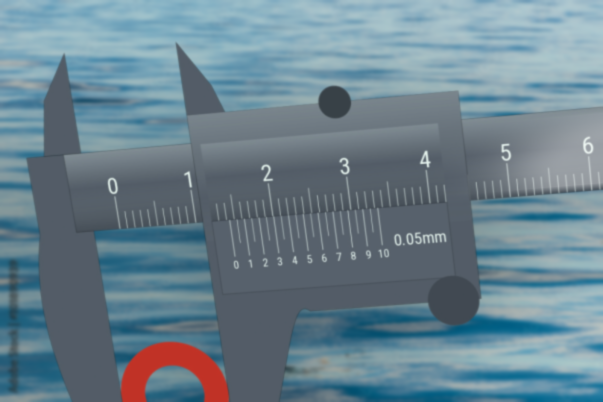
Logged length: **14.4** mm
